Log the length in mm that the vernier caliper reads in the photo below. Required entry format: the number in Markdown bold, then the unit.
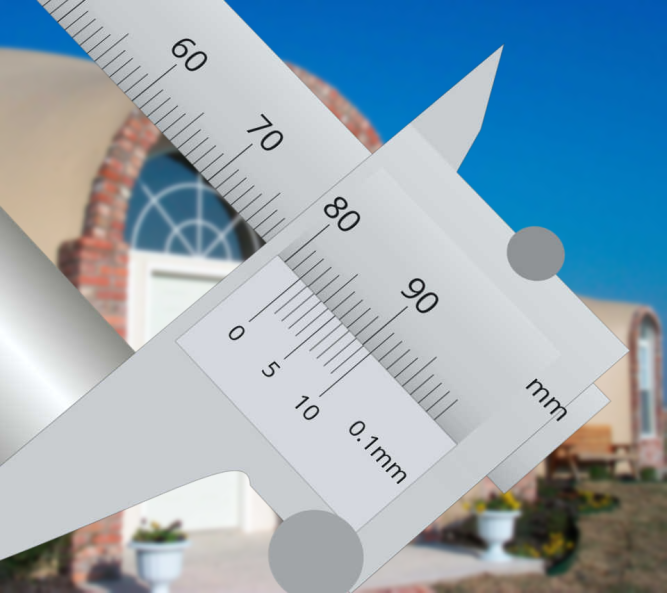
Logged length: **82.0** mm
